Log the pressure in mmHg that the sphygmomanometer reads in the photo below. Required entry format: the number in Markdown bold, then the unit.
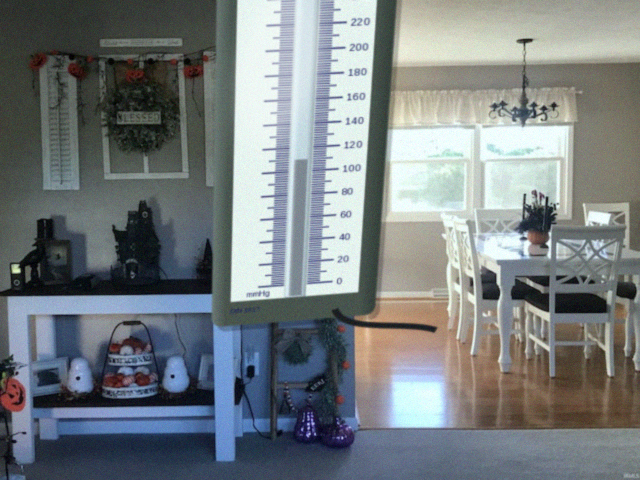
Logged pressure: **110** mmHg
